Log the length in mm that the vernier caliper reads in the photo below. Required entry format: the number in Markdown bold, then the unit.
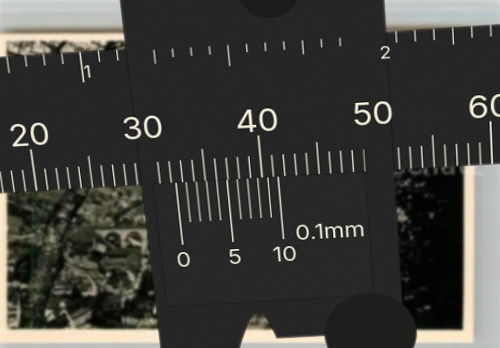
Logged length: **32.4** mm
